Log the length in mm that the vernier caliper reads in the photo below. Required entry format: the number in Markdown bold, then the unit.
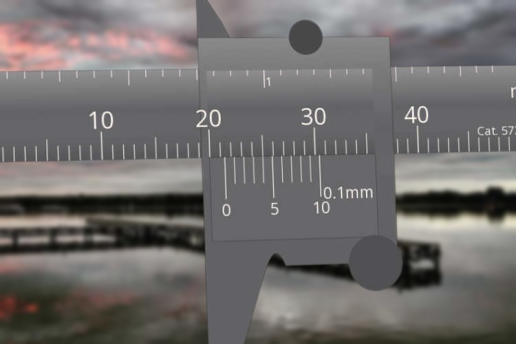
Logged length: **21.4** mm
